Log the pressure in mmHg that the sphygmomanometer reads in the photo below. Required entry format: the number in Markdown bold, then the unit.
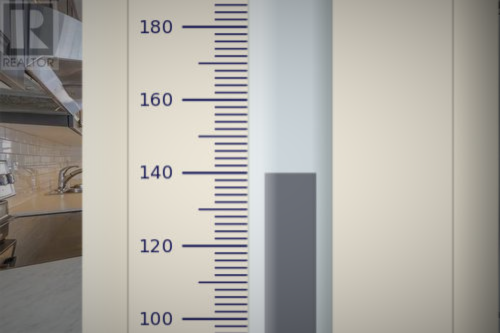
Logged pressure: **140** mmHg
